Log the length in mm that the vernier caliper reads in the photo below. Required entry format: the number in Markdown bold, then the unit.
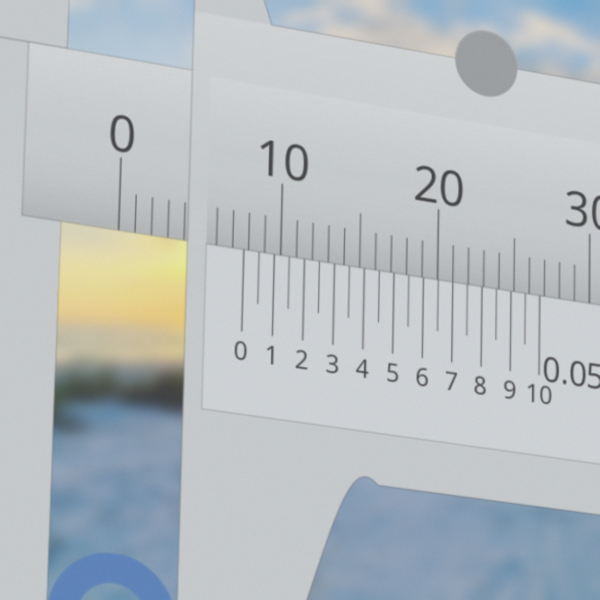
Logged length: **7.7** mm
